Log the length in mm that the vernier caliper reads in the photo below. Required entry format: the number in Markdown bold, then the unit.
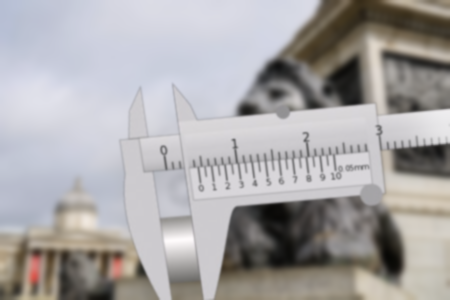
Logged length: **4.5** mm
